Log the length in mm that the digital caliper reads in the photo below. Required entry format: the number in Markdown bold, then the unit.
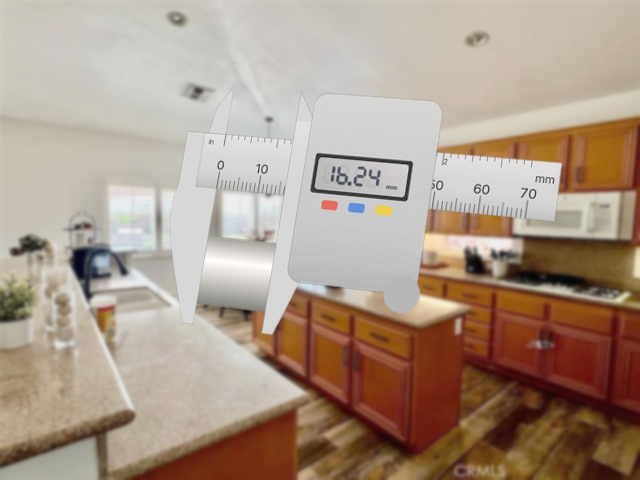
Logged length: **16.24** mm
